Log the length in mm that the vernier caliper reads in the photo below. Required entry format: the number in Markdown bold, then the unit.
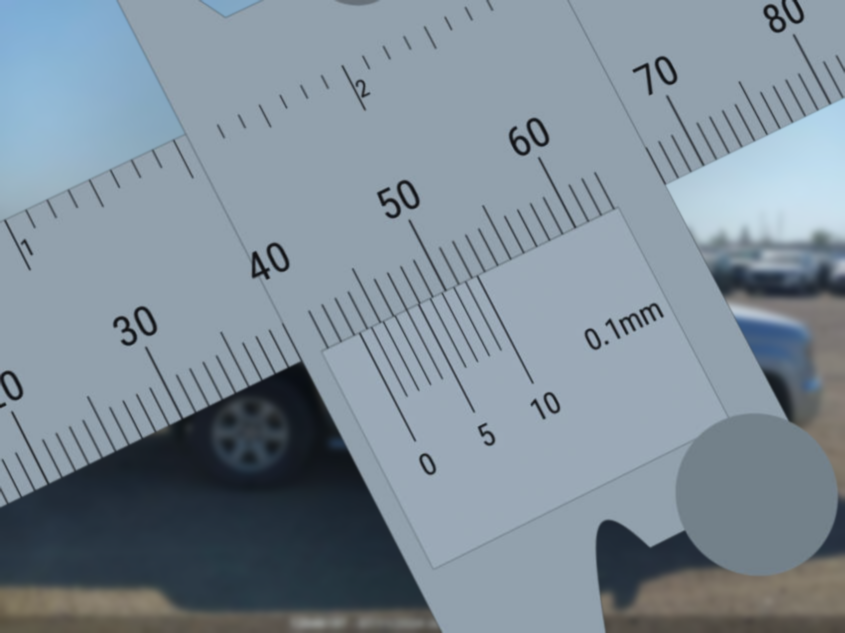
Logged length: **43.4** mm
